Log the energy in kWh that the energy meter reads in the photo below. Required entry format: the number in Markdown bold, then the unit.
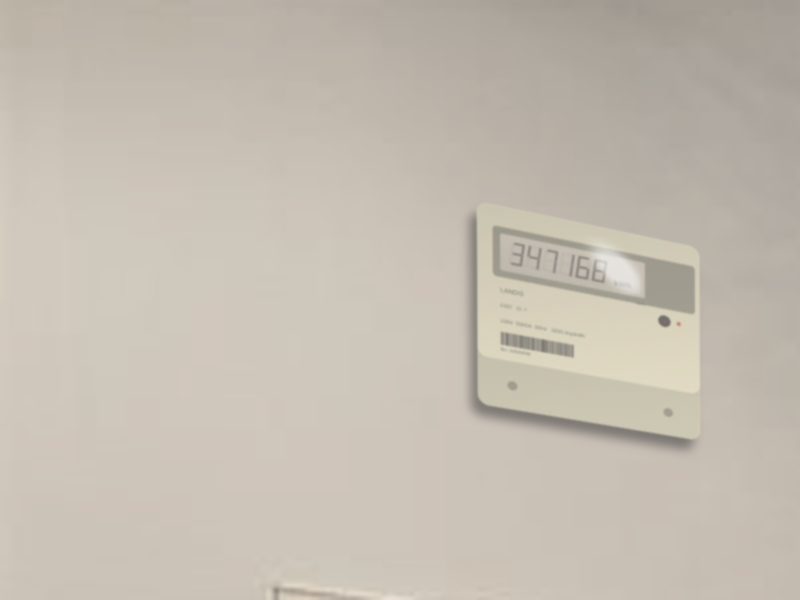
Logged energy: **347168** kWh
